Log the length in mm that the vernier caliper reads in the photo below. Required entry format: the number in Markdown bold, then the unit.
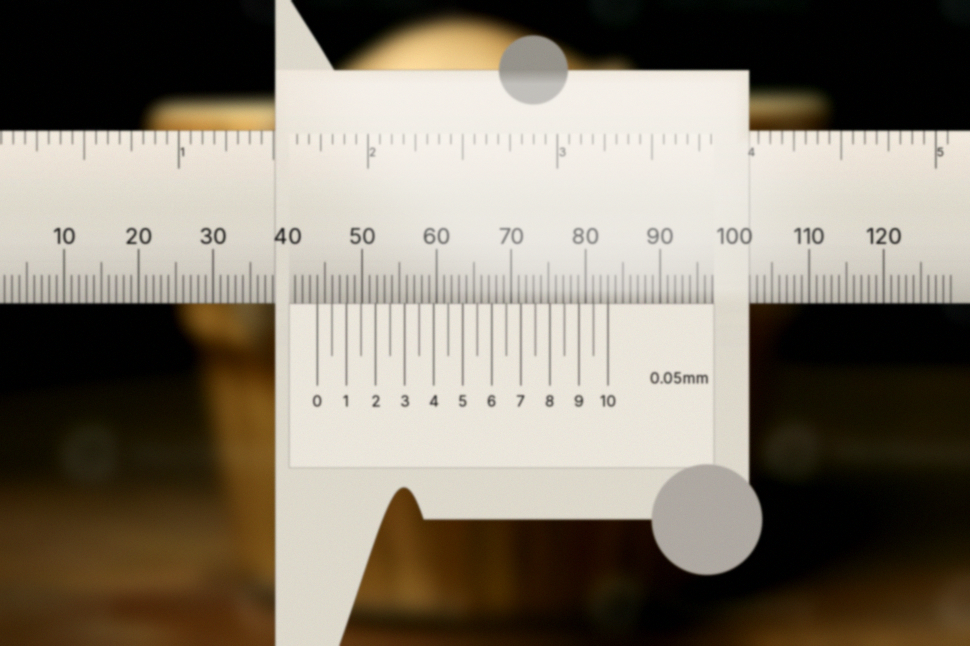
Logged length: **44.0** mm
